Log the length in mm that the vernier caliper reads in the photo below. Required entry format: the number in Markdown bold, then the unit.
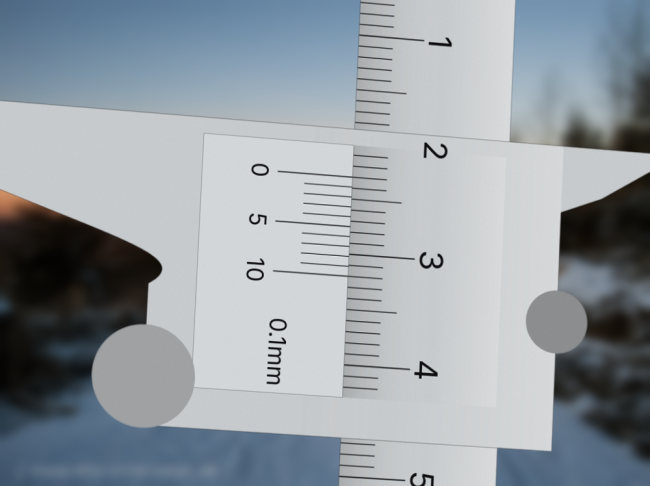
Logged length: **23.0** mm
